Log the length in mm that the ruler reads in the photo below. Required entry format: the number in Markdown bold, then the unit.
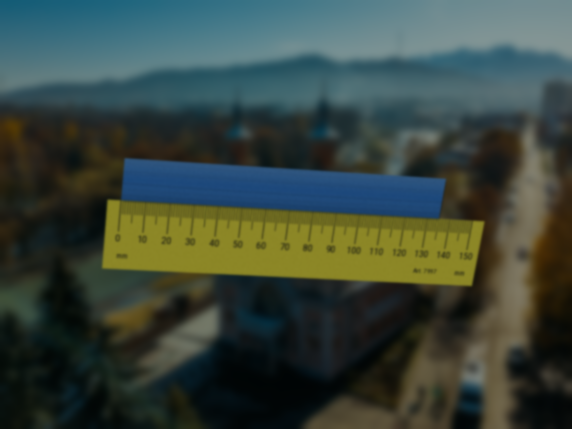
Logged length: **135** mm
